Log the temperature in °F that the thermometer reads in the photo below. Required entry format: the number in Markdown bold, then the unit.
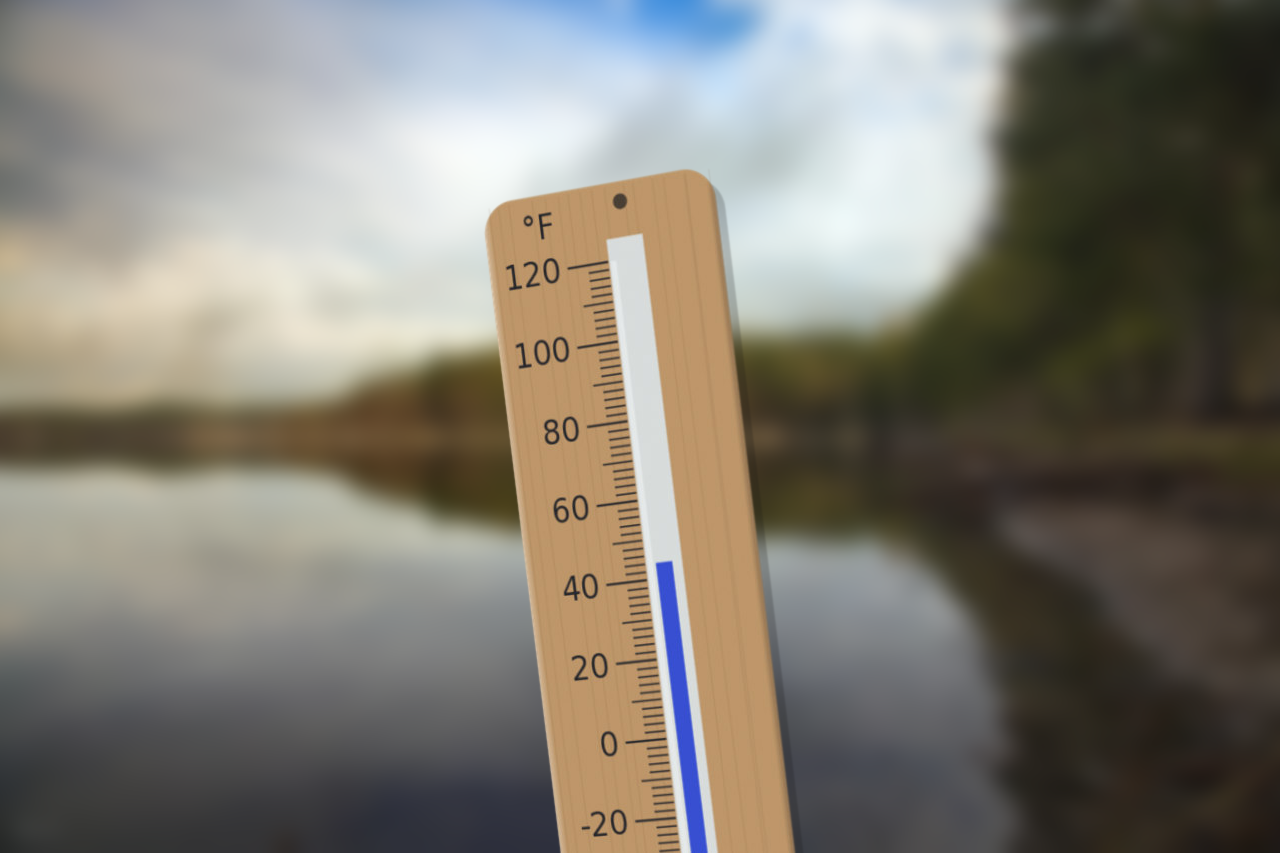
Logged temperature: **44** °F
